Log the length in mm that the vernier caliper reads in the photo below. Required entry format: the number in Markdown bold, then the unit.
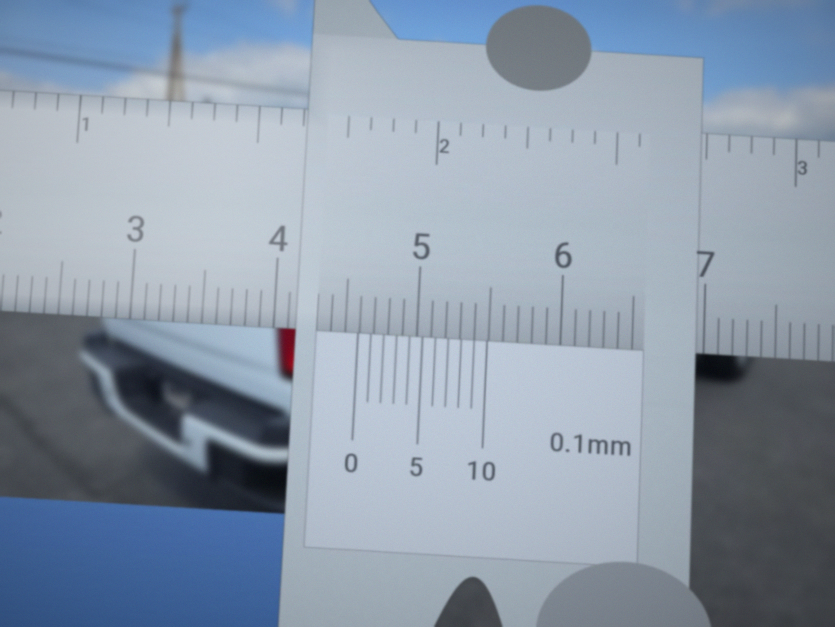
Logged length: **45.9** mm
